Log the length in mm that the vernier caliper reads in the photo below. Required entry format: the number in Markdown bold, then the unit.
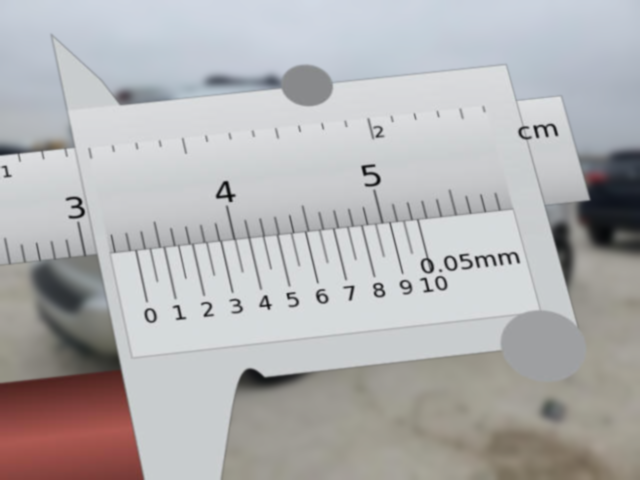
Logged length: **33.4** mm
